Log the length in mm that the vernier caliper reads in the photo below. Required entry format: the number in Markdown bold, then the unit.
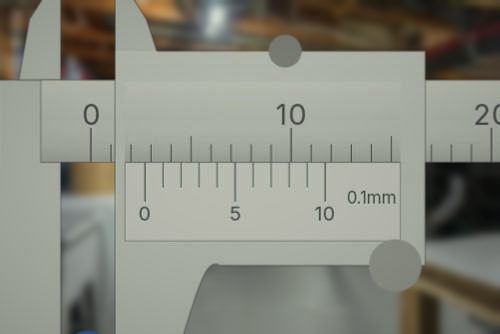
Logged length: **2.7** mm
